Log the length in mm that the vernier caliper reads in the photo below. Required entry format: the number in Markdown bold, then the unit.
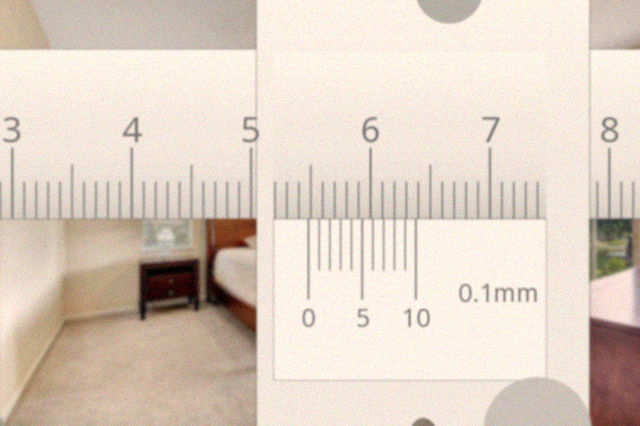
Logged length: **54.8** mm
